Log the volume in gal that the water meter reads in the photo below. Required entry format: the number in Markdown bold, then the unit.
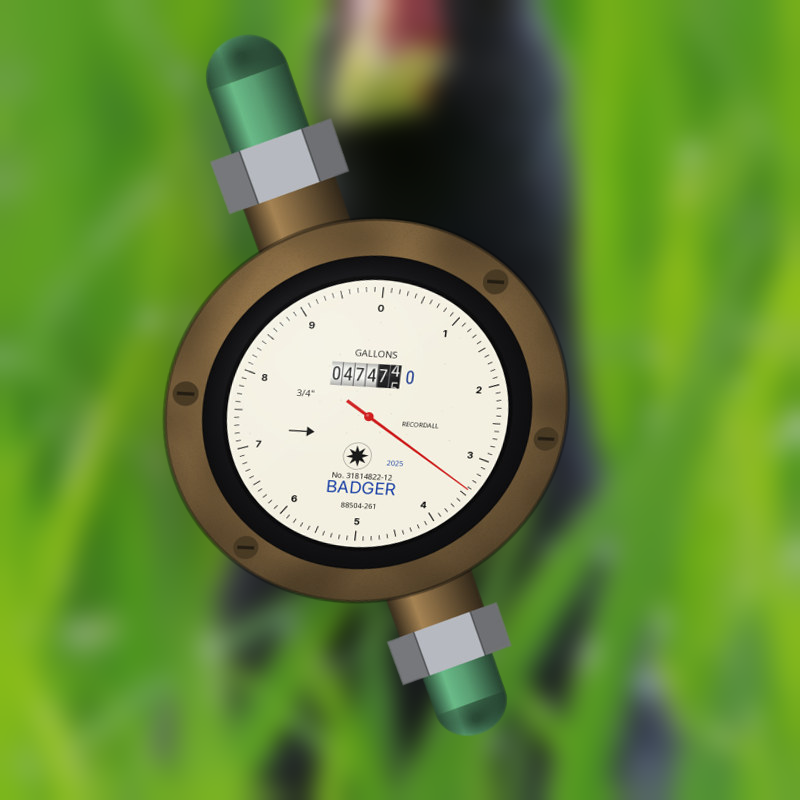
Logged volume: **474743.4** gal
